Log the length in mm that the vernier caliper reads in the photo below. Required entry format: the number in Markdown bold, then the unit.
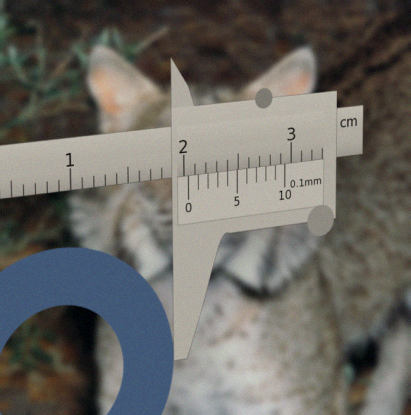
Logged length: **20.4** mm
